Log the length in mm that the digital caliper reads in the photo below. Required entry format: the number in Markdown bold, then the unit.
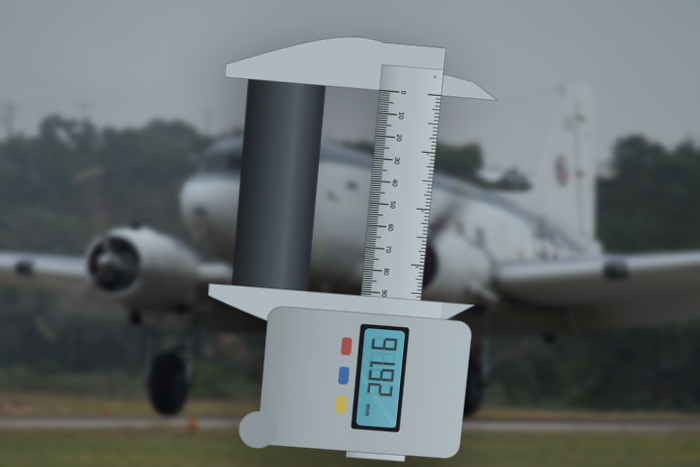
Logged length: **91.92** mm
